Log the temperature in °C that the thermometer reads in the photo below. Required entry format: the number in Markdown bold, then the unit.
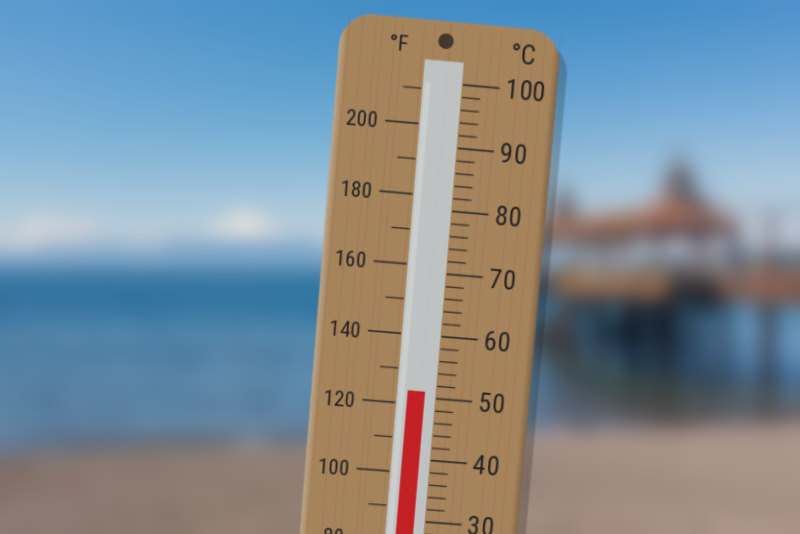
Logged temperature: **51** °C
